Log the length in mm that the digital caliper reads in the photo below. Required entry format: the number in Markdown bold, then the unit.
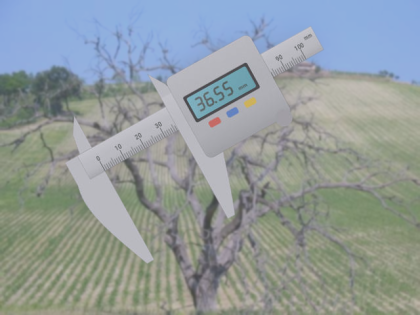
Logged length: **36.55** mm
